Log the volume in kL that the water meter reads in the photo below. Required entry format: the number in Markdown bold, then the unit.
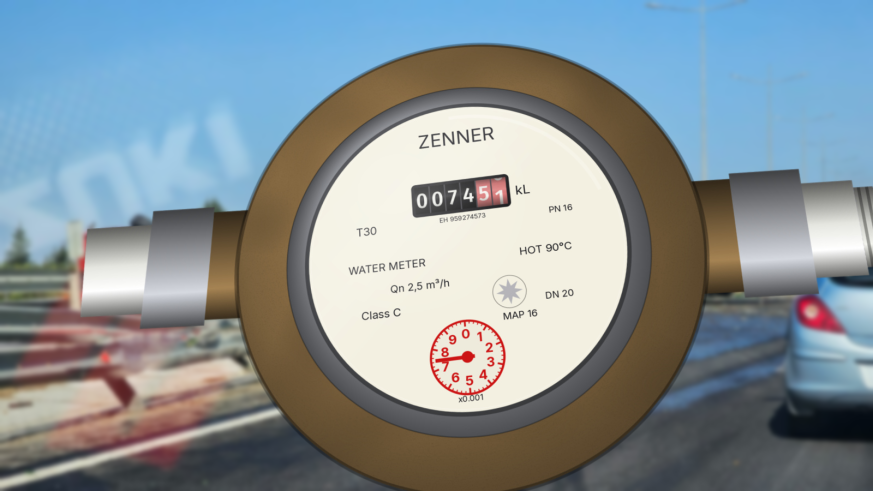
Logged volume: **74.507** kL
